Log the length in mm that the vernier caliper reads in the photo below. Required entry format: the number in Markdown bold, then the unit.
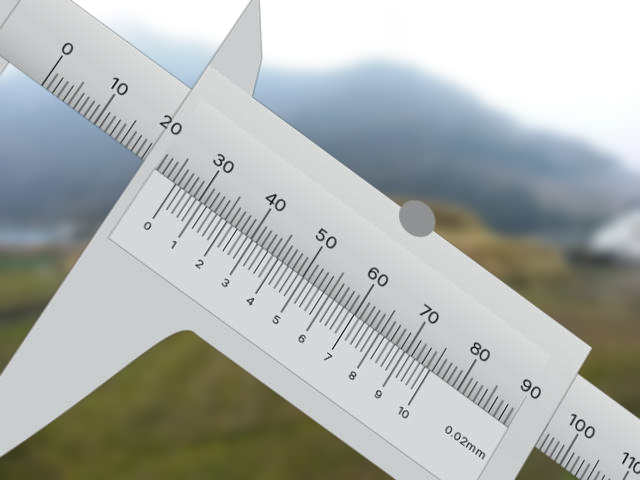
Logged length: **25.6** mm
